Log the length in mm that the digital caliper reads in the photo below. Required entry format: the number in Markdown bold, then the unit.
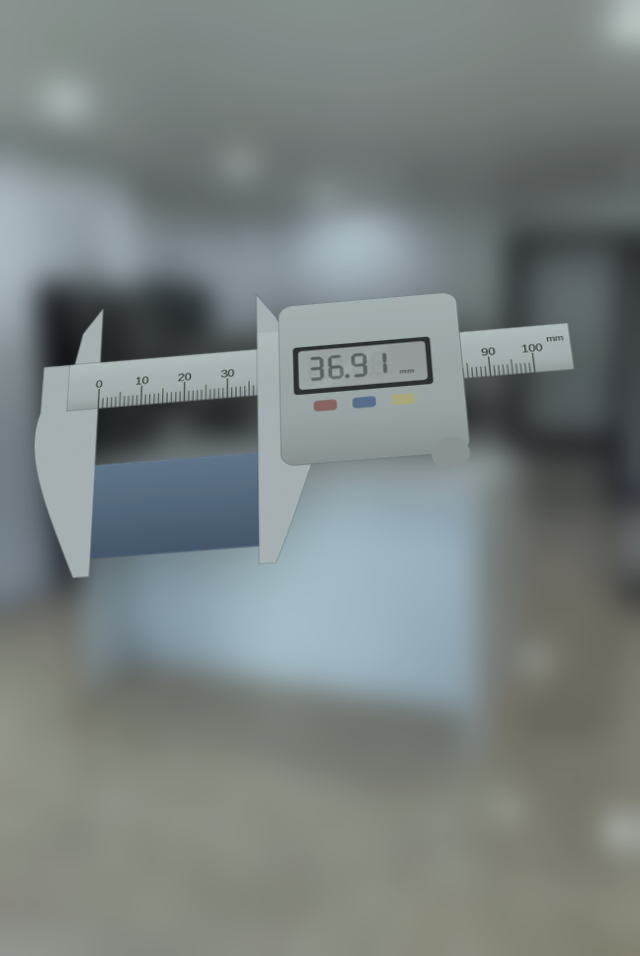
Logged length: **36.91** mm
